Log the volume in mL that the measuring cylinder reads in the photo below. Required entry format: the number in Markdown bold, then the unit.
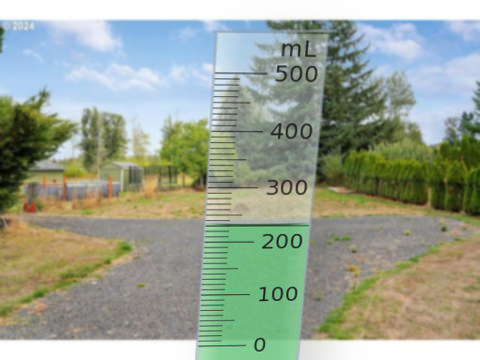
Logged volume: **230** mL
